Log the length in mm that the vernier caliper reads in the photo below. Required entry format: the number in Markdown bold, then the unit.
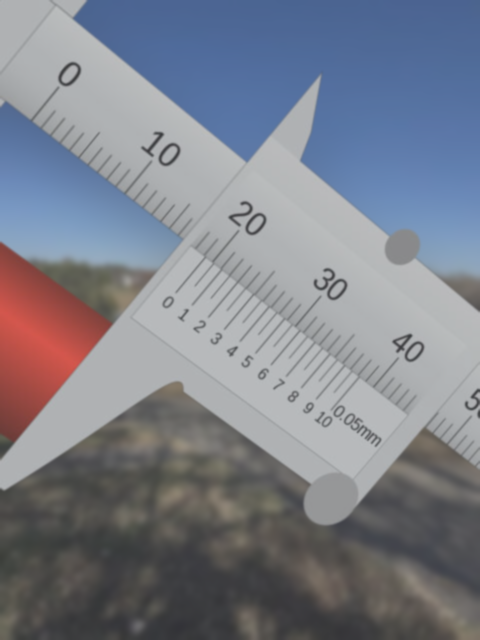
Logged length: **19.2** mm
